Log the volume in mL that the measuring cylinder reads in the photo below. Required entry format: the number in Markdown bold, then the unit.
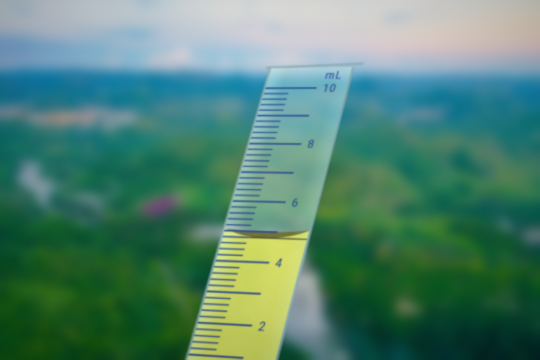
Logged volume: **4.8** mL
